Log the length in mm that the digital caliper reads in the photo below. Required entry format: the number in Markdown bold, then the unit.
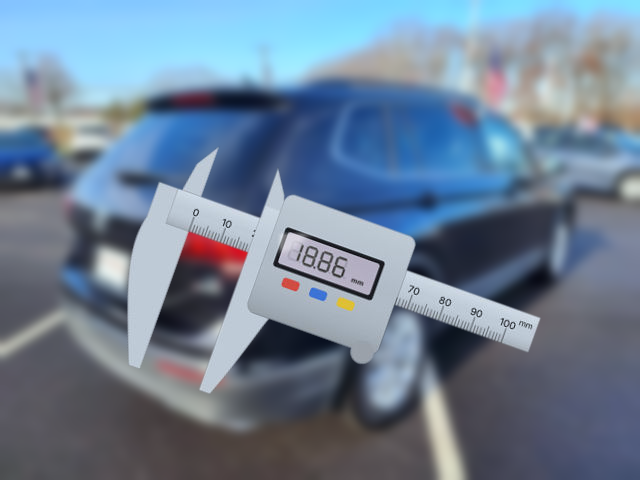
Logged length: **18.86** mm
